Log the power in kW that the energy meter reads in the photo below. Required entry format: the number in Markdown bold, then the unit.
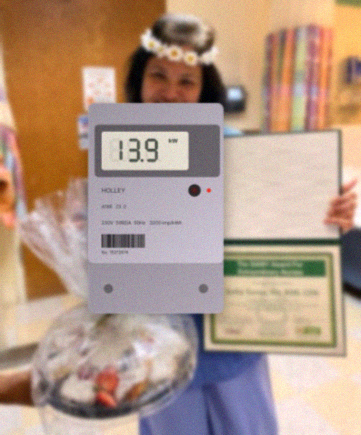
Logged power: **13.9** kW
